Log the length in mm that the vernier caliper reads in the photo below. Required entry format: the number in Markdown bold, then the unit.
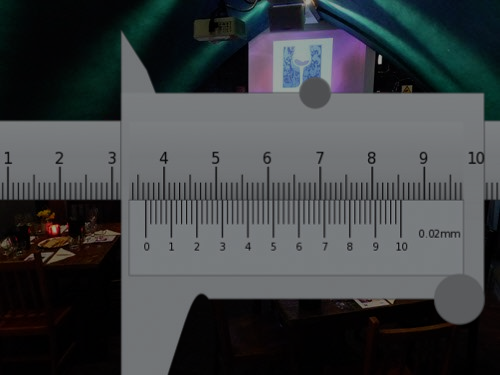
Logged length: **36.5** mm
